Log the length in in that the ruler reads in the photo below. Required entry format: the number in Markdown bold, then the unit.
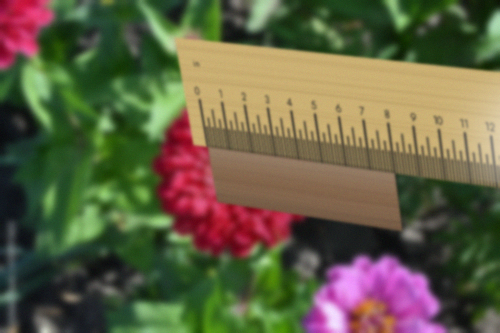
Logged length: **8** in
